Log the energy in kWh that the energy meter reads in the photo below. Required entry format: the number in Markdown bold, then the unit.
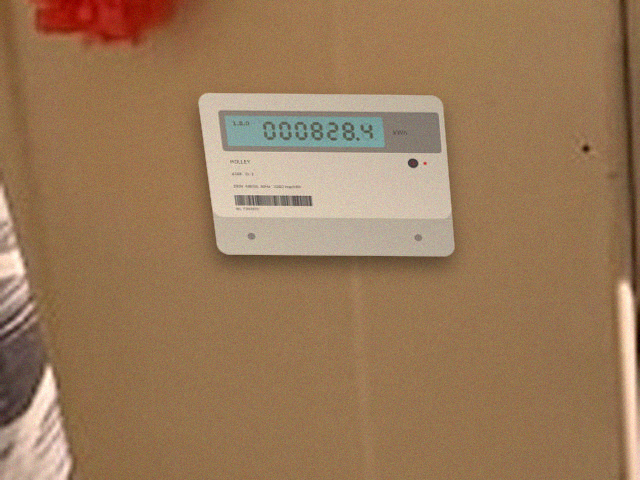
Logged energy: **828.4** kWh
